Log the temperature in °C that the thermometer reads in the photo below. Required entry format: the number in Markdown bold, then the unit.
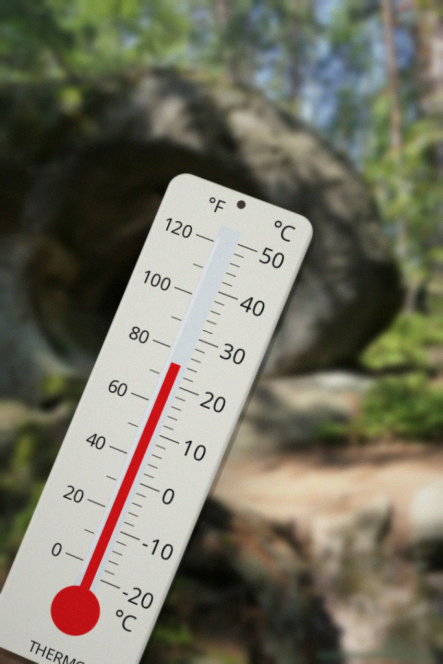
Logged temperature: **24** °C
